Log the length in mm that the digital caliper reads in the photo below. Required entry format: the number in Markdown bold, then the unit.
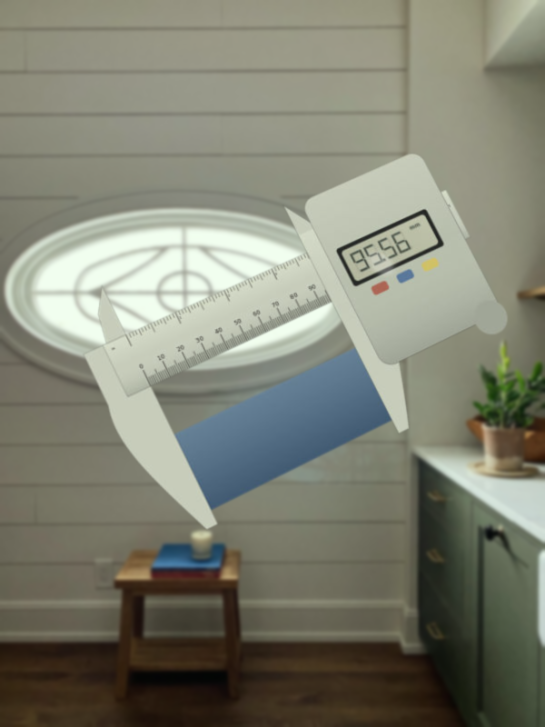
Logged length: **95.56** mm
